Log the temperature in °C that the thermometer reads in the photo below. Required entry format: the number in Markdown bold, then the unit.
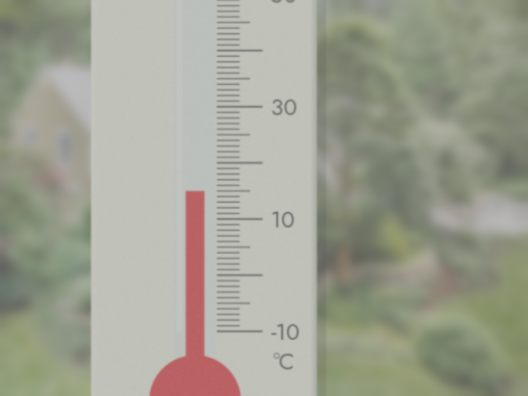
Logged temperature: **15** °C
